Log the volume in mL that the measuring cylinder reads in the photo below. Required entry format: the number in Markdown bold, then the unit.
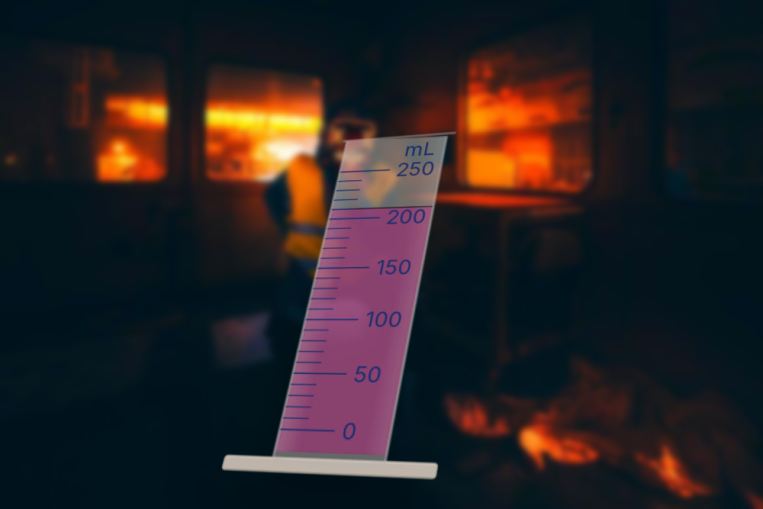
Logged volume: **210** mL
